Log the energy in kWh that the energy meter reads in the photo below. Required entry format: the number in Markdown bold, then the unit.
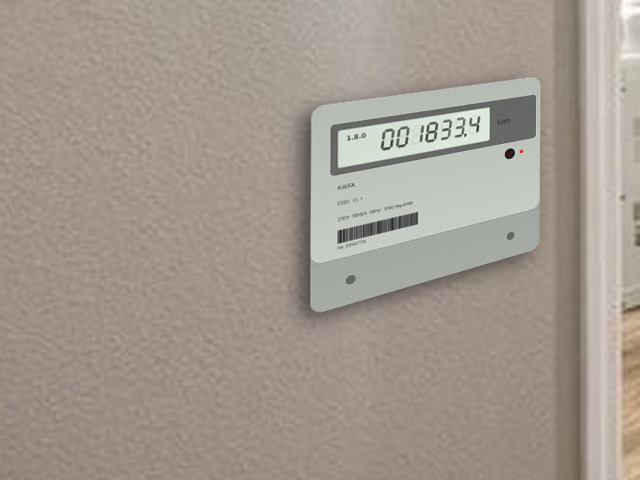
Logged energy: **1833.4** kWh
